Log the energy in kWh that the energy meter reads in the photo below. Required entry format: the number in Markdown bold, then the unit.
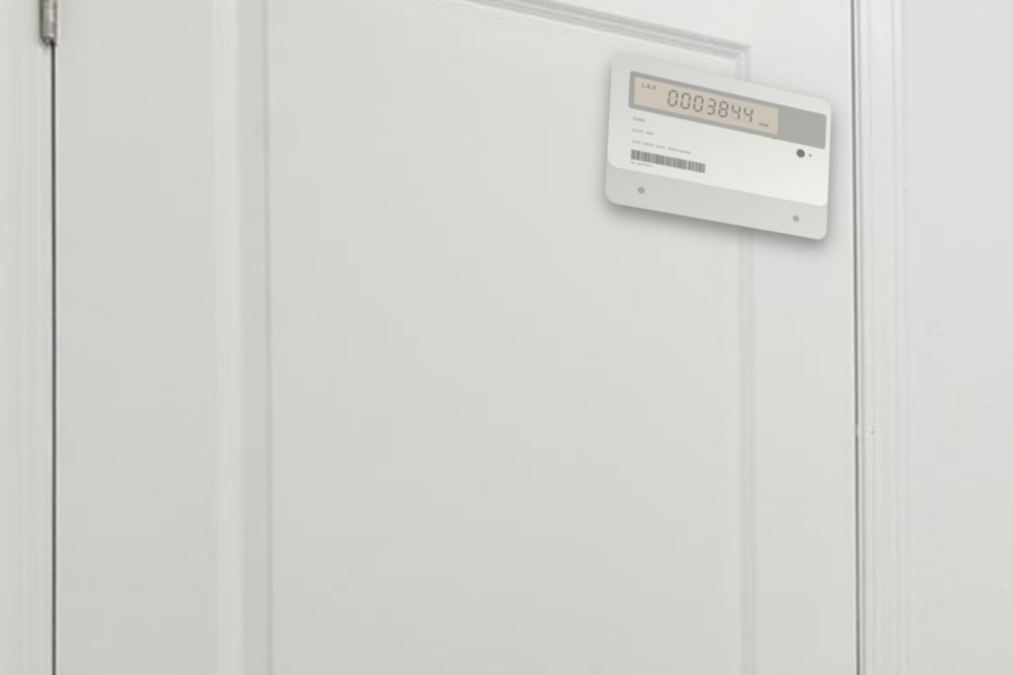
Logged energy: **3844** kWh
